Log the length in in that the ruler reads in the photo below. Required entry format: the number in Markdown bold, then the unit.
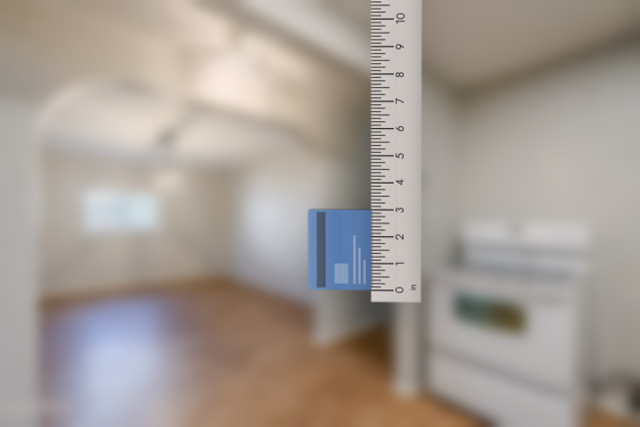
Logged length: **3** in
